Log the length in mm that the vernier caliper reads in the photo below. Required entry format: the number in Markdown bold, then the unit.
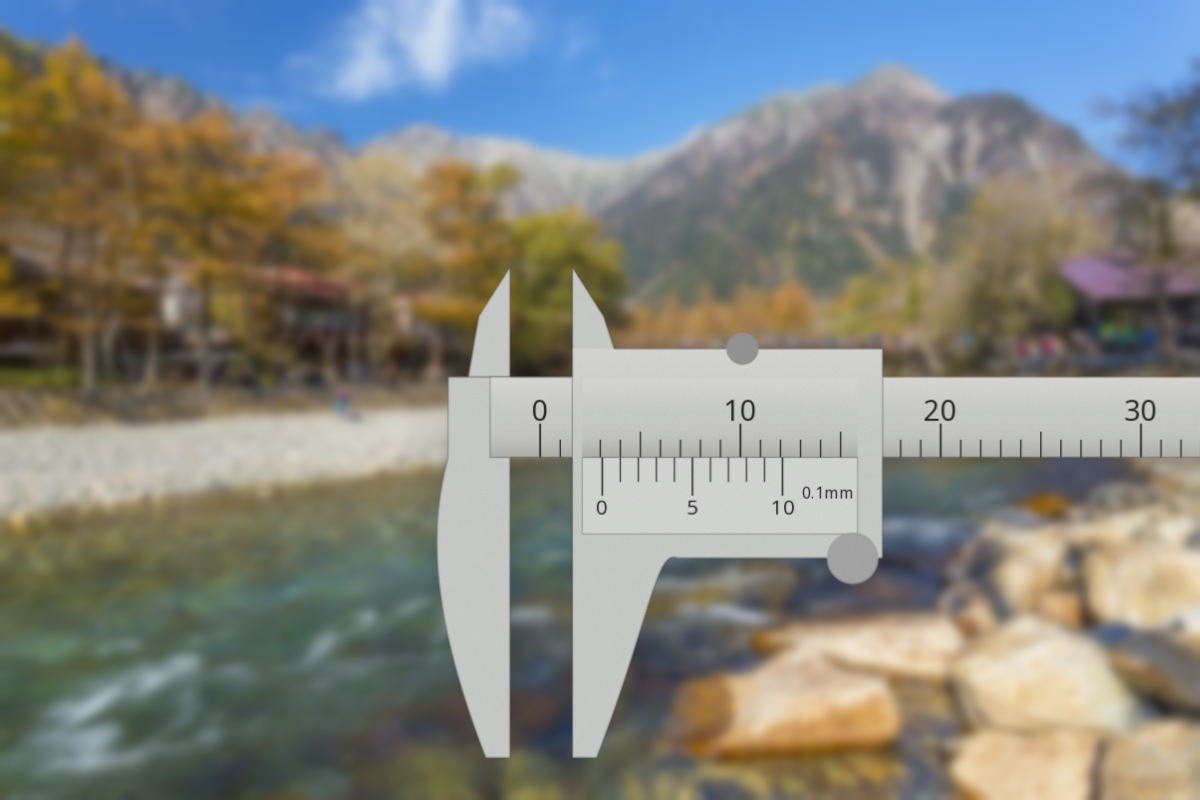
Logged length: **3.1** mm
